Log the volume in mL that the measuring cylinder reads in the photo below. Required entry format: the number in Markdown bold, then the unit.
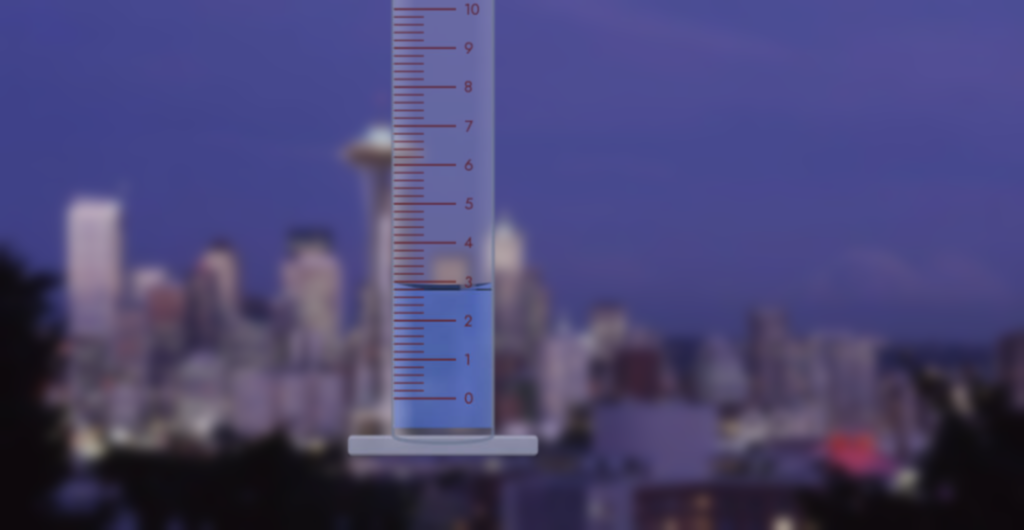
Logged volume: **2.8** mL
